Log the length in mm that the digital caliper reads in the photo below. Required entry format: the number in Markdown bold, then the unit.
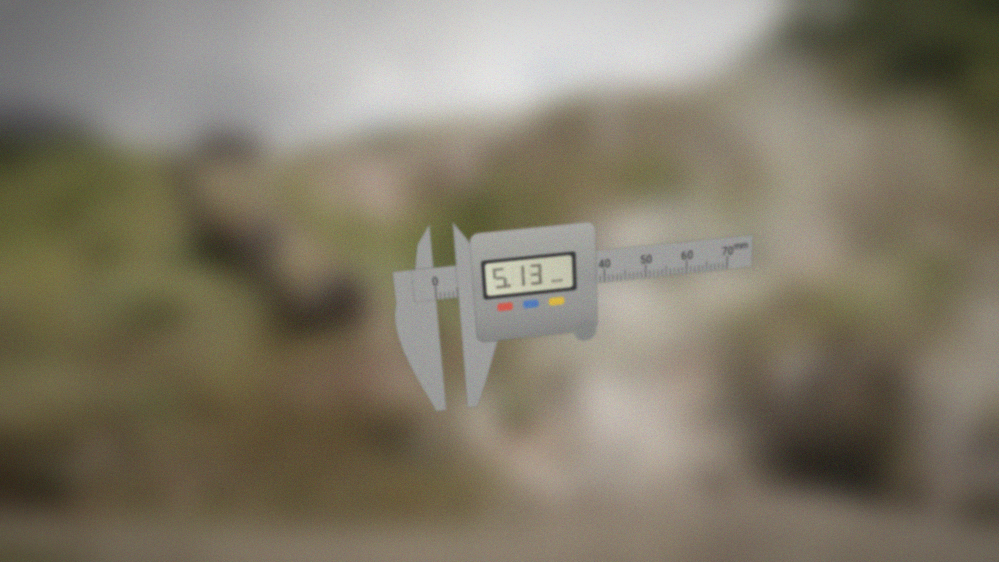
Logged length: **5.13** mm
